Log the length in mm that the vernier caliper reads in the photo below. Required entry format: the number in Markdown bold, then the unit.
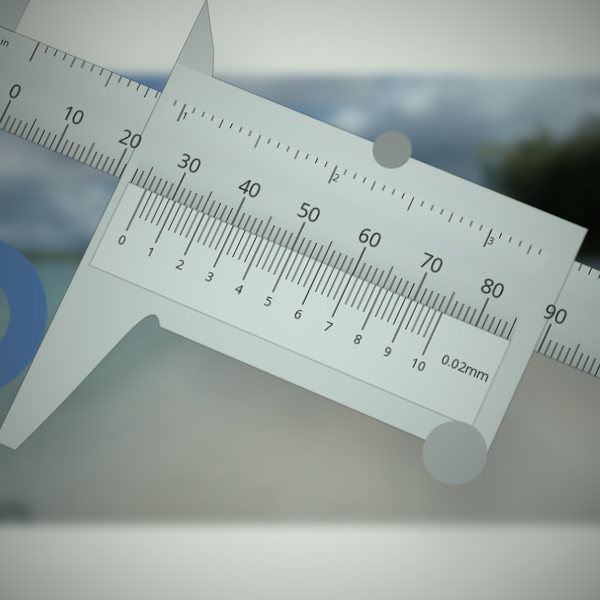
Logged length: **25.6** mm
